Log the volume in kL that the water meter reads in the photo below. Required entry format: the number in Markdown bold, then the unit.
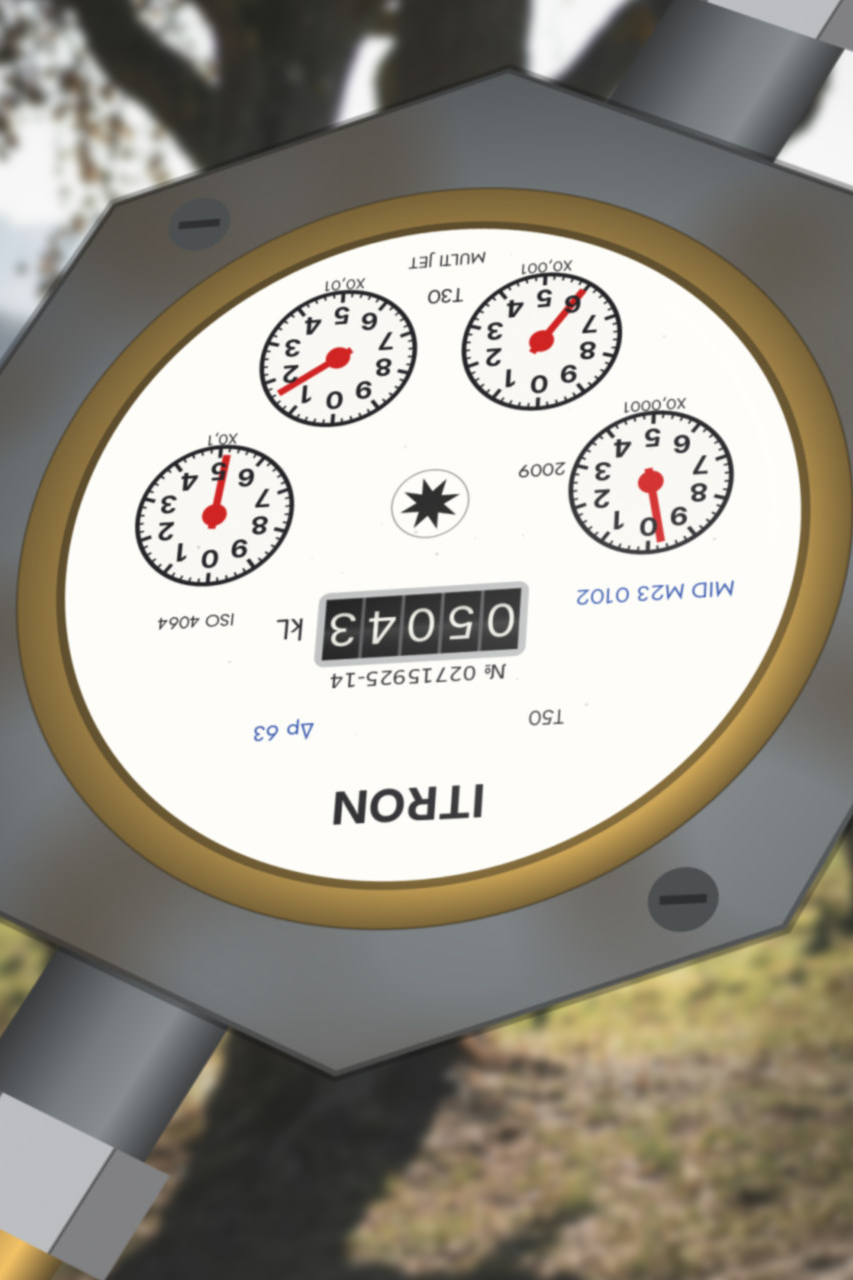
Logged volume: **5043.5159** kL
